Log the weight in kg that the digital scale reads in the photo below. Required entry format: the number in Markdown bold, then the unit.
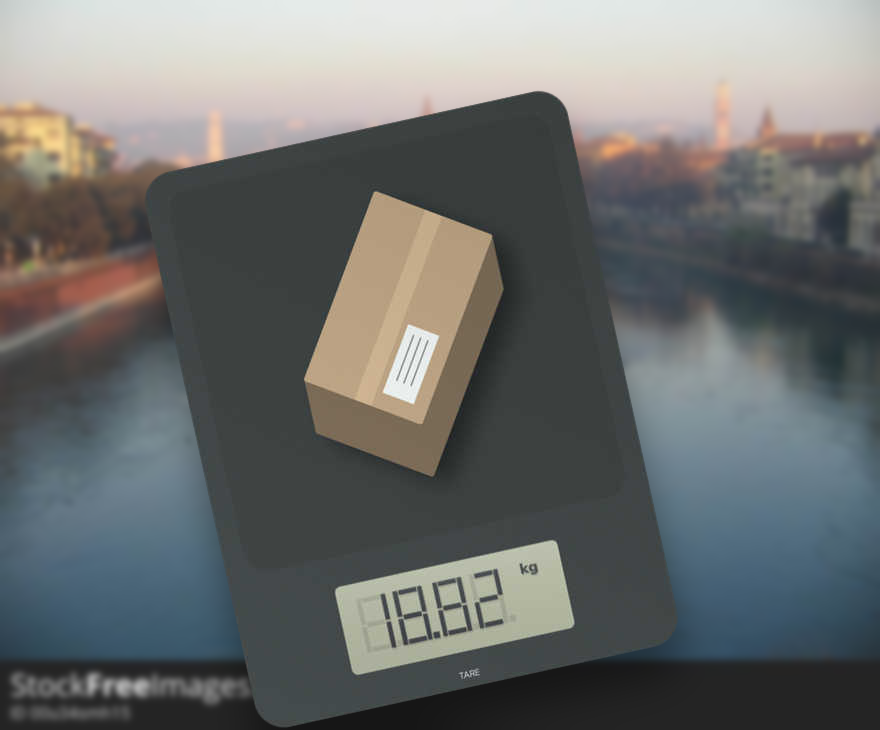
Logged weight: **18.82** kg
